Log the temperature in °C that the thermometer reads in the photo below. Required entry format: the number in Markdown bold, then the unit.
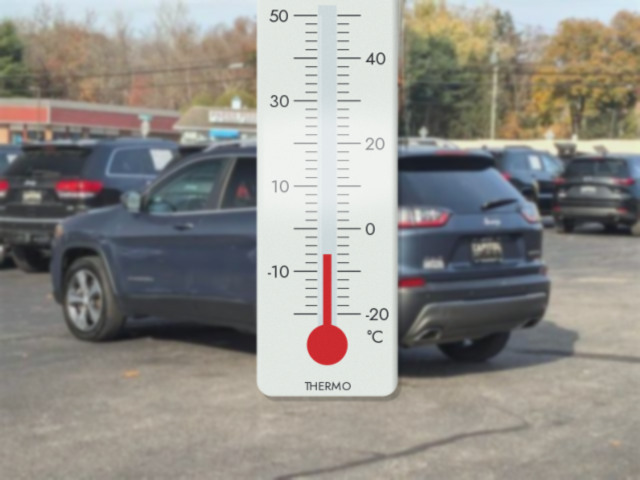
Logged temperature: **-6** °C
